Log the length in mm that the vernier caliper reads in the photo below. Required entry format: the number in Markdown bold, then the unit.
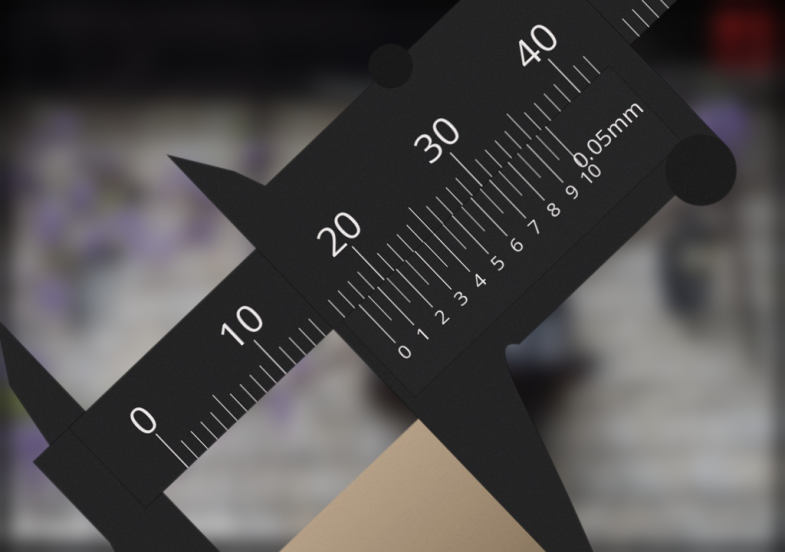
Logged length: **17.4** mm
